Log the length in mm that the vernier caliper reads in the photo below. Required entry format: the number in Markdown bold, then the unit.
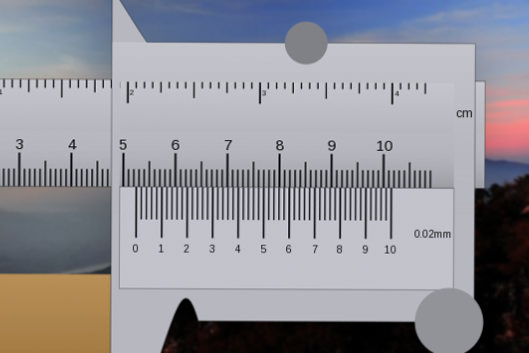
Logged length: **52.5** mm
